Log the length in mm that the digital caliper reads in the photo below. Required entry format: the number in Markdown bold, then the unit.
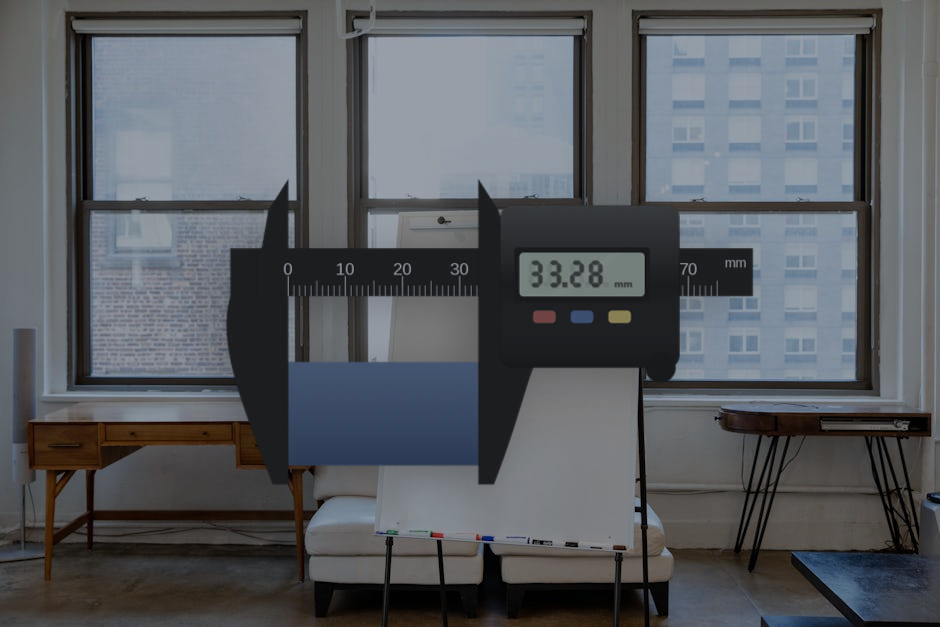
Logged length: **33.28** mm
